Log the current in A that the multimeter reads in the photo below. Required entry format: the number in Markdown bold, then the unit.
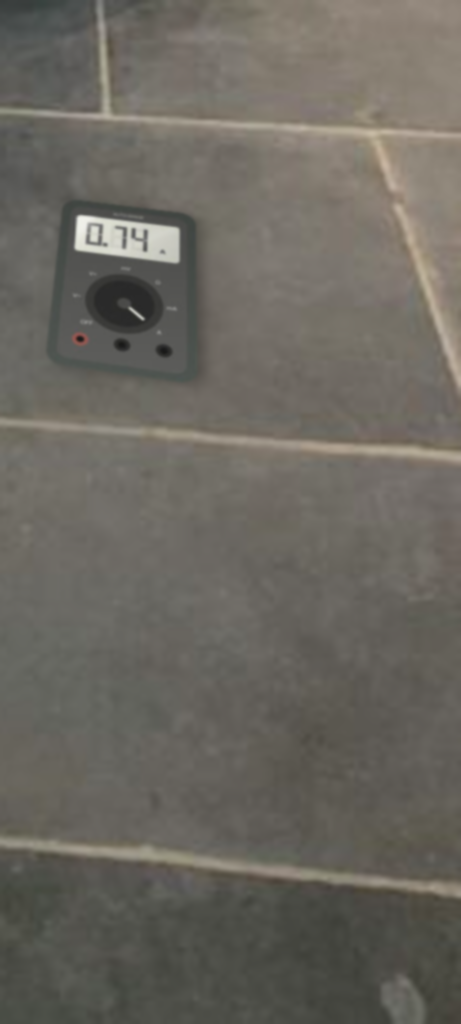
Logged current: **0.74** A
